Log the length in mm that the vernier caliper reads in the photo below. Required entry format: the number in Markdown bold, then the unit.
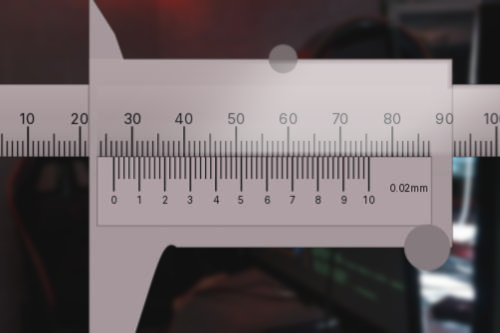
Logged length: **26.5** mm
